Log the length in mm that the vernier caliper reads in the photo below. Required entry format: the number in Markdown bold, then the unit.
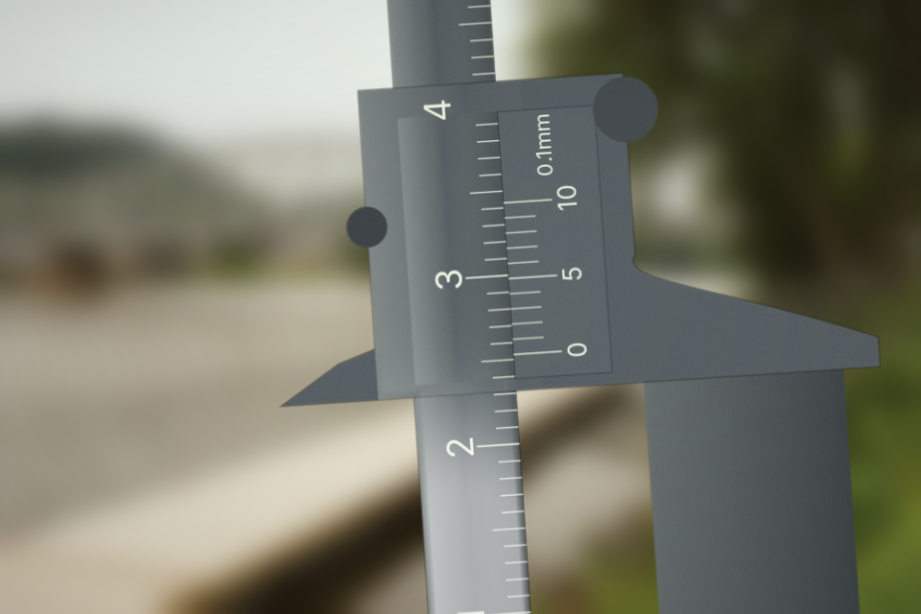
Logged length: **25.3** mm
